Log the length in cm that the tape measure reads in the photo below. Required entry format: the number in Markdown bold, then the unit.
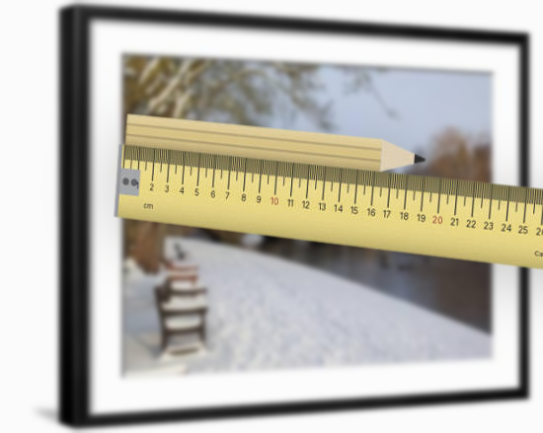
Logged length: **19** cm
